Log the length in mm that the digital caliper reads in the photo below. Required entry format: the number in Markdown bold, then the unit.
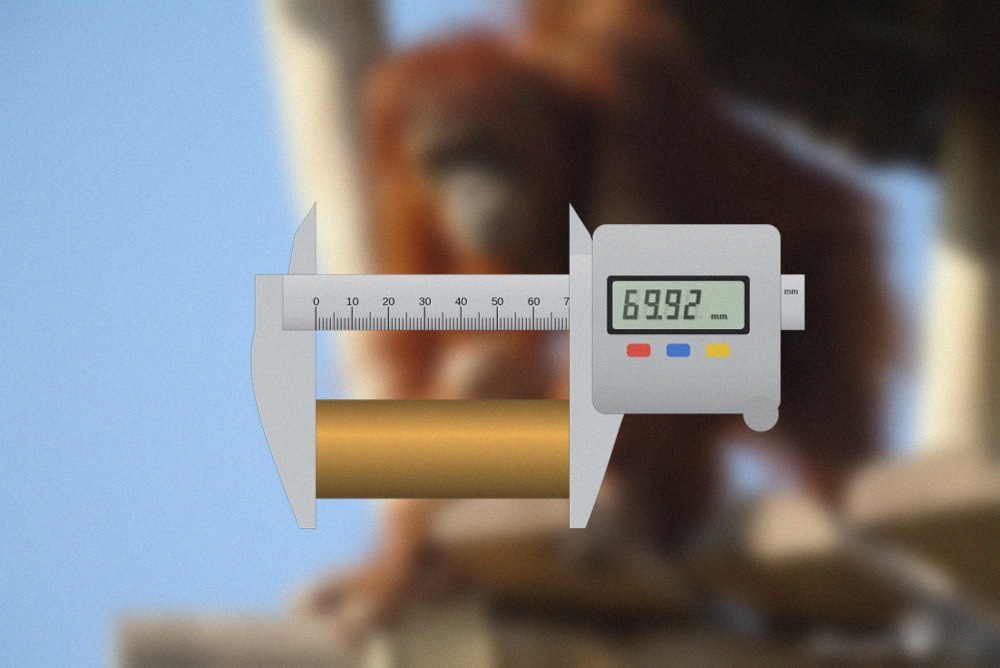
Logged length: **69.92** mm
